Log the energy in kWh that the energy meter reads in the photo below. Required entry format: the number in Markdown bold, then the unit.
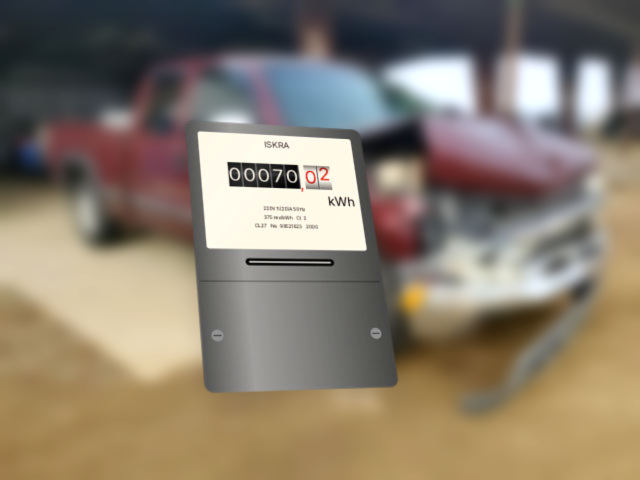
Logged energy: **70.02** kWh
